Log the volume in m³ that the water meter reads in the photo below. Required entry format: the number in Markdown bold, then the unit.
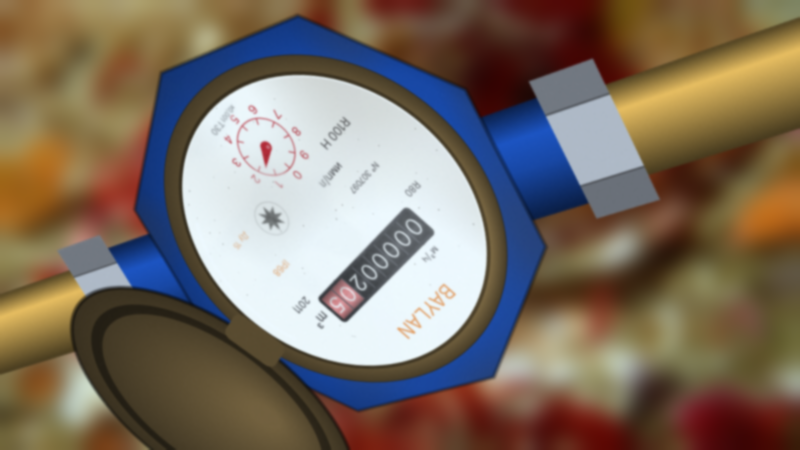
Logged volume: **2.051** m³
